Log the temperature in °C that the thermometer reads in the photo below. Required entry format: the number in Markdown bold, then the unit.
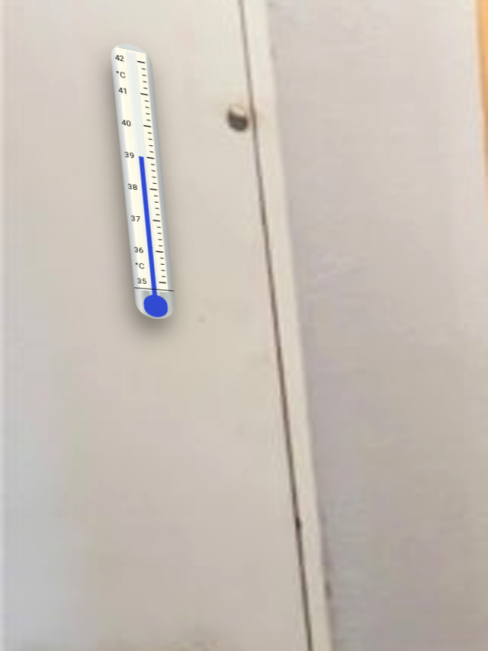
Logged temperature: **39** °C
